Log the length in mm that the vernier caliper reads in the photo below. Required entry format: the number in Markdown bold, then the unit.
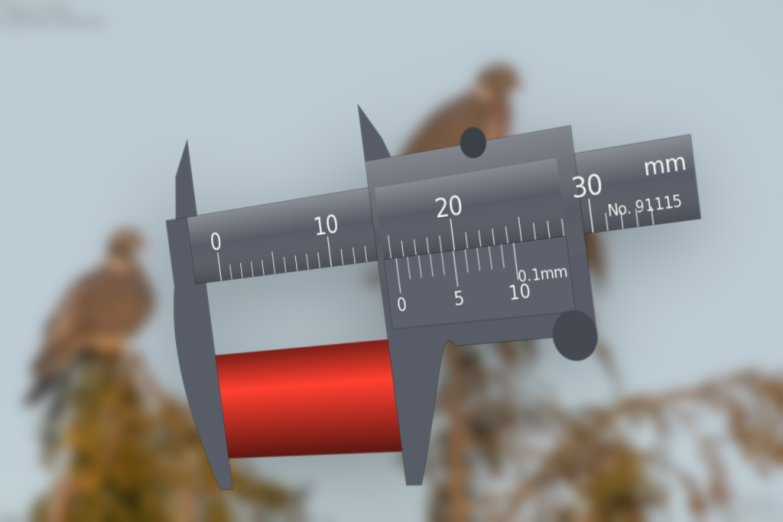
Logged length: **15.4** mm
